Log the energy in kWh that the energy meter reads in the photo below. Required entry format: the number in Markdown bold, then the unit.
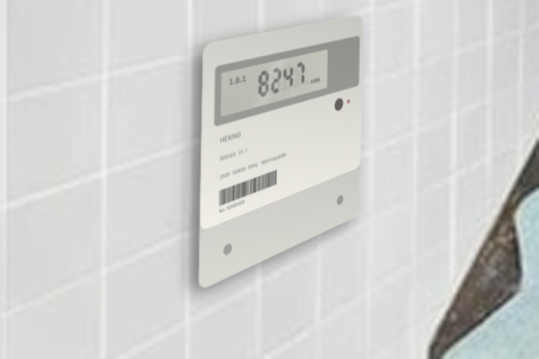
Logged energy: **8247** kWh
